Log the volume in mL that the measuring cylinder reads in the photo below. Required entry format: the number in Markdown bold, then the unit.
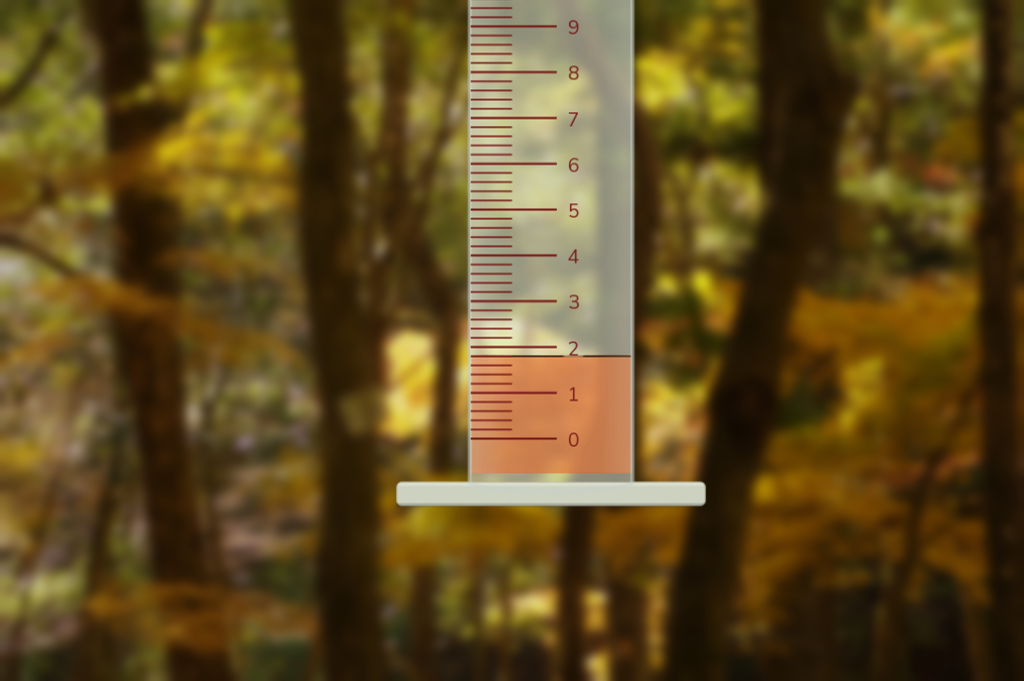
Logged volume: **1.8** mL
